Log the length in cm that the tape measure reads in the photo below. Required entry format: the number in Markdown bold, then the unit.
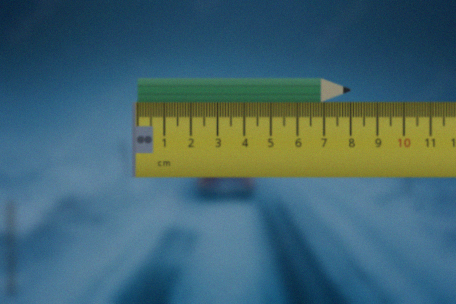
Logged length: **8** cm
